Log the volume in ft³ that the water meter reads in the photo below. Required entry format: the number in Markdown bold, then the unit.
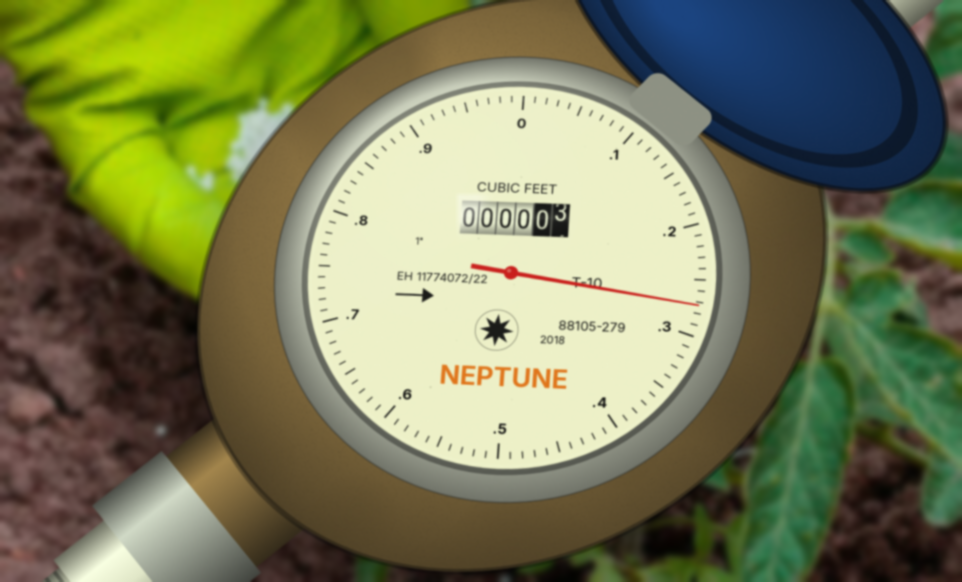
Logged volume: **3.27** ft³
